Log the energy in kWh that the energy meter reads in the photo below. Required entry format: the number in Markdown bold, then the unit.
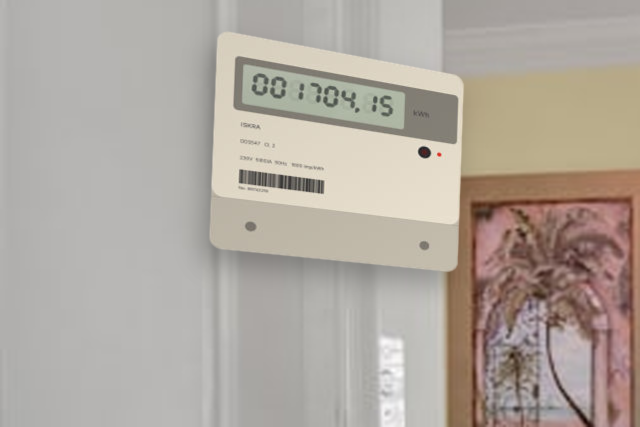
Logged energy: **1704.15** kWh
